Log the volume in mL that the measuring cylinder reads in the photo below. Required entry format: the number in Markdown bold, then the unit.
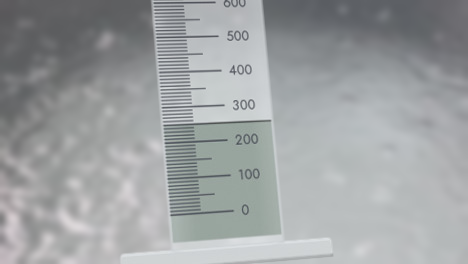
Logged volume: **250** mL
